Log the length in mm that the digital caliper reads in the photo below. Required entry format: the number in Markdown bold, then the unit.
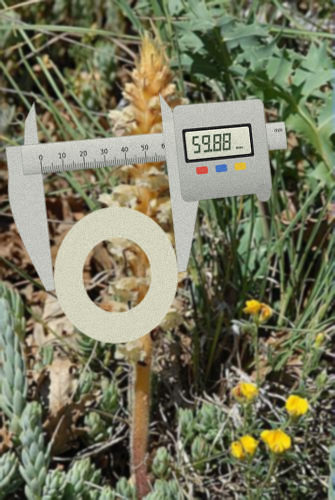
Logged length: **59.88** mm
